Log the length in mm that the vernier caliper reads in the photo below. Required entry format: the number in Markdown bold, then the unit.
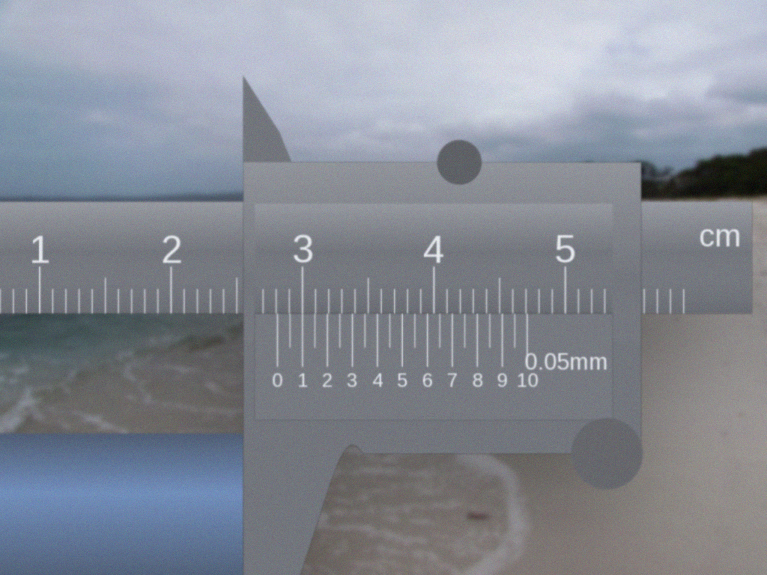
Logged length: **28.1** mm
